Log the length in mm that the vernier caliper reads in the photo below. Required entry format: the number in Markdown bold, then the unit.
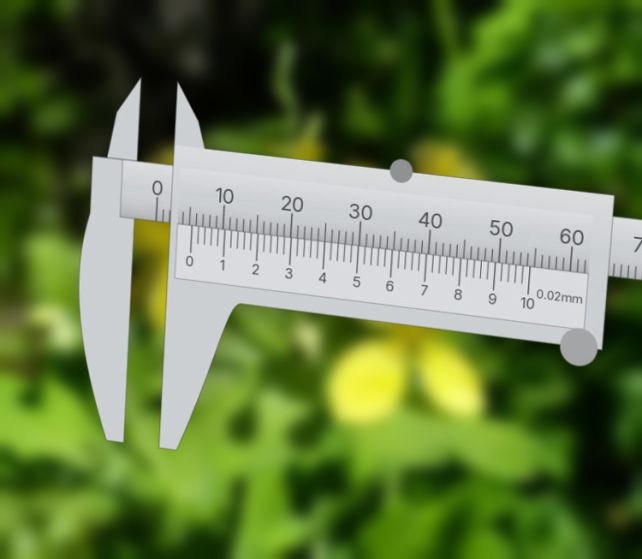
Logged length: **5.4** mm
